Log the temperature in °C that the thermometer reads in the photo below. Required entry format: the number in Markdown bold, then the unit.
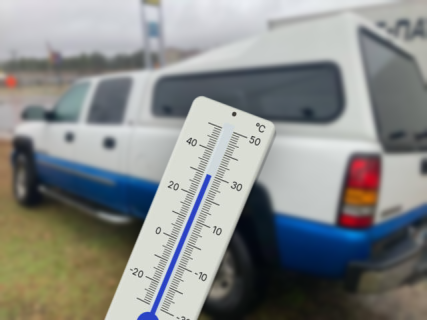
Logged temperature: **30** °C
